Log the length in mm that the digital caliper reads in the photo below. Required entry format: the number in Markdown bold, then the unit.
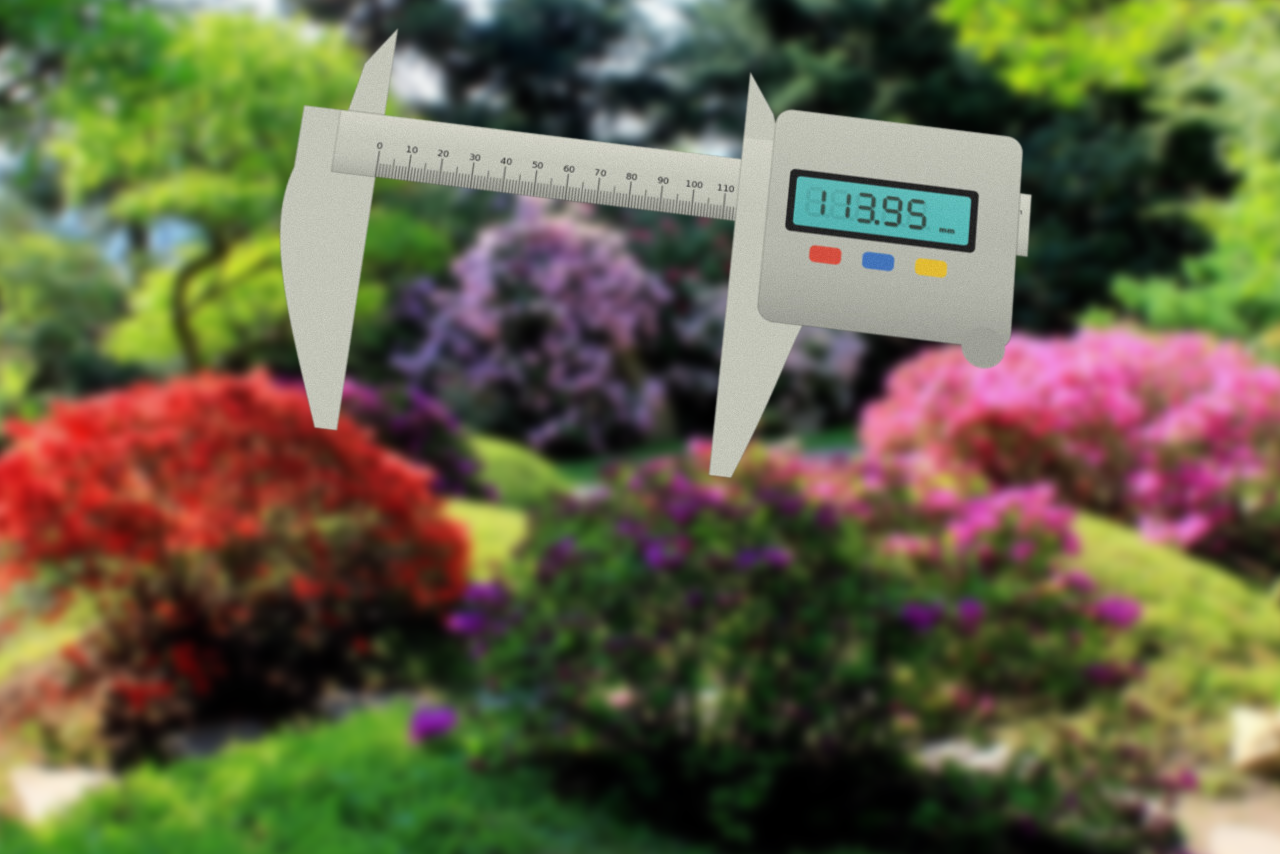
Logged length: **113.95** mm
